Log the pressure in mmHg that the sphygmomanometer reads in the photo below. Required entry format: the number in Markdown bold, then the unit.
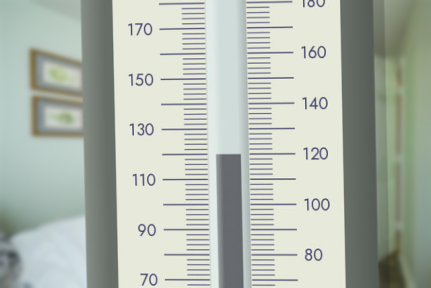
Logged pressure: **120** mmHg
